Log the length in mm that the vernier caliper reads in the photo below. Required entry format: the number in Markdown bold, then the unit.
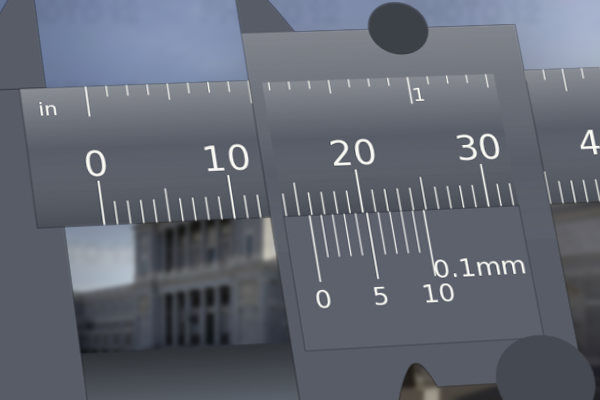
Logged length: **15.8** mm
